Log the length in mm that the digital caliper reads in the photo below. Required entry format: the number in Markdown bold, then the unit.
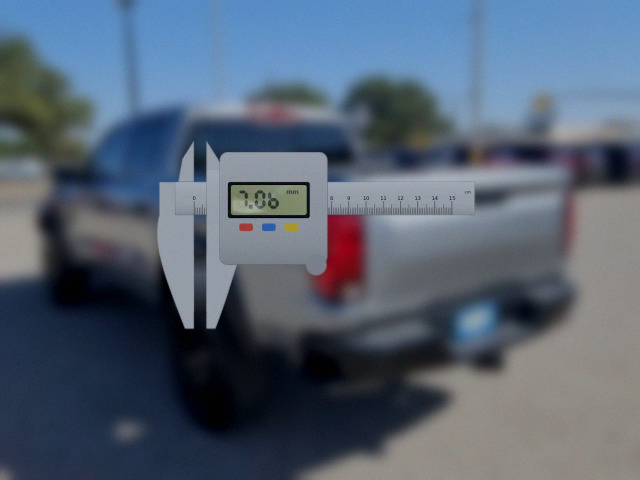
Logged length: **7.06** mm
